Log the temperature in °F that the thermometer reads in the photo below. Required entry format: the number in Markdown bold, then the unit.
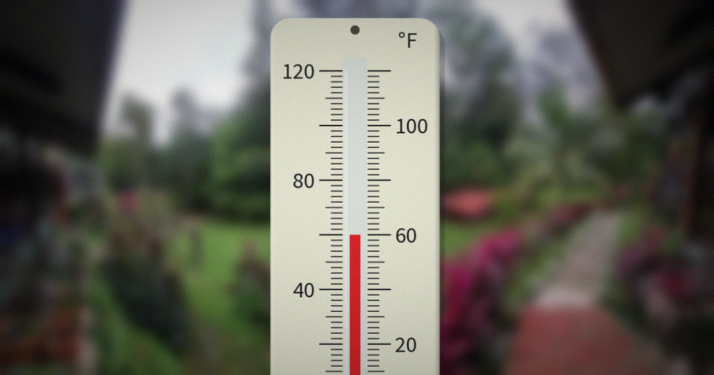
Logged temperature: **60** °F
